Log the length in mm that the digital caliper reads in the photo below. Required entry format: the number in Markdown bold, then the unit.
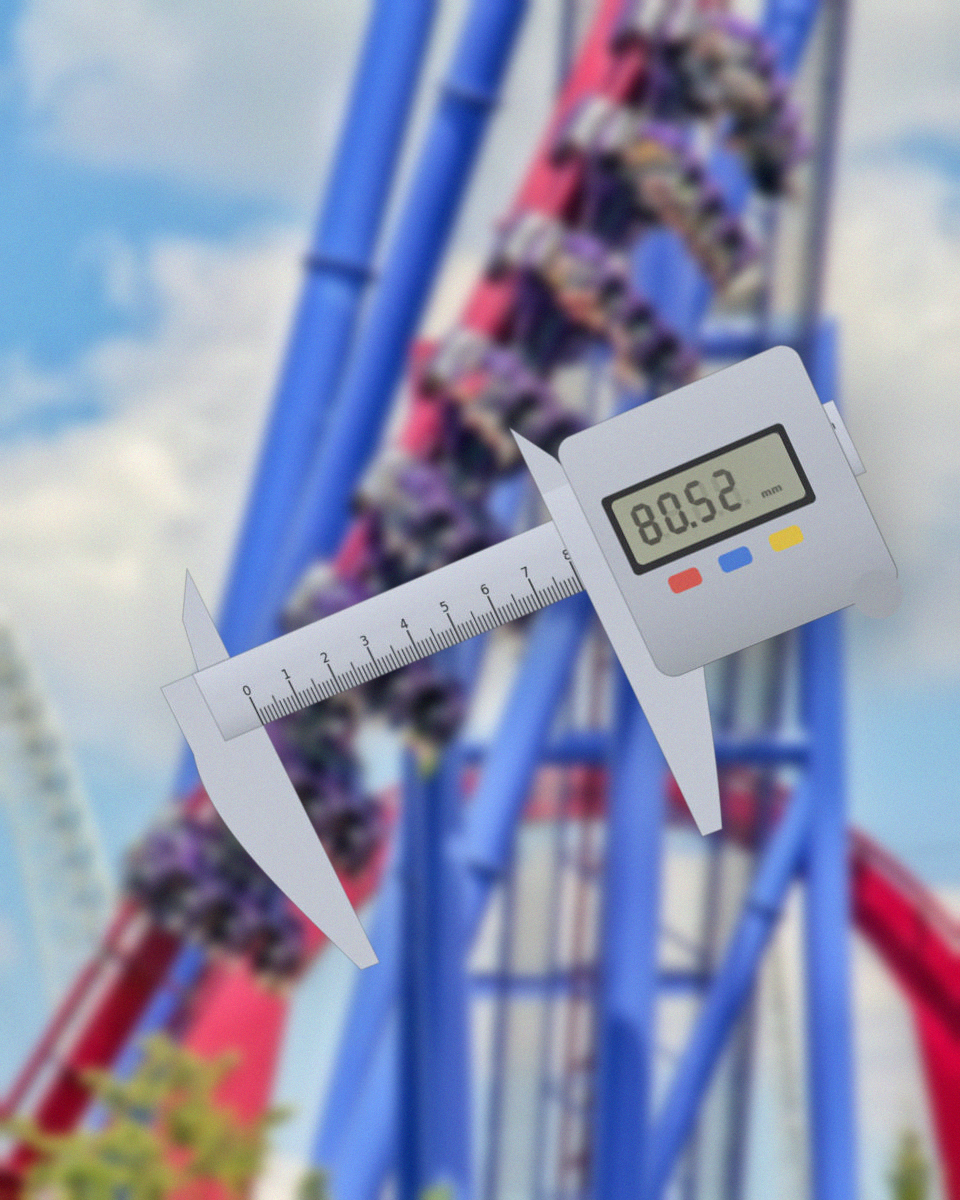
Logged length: **80.52** mm
